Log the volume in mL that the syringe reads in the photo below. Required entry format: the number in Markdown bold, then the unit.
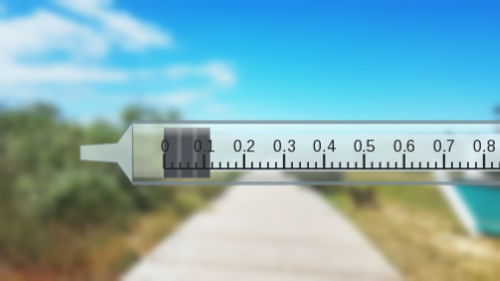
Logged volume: **0** mL
